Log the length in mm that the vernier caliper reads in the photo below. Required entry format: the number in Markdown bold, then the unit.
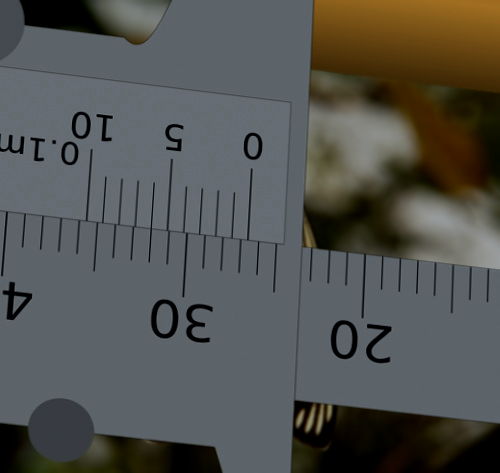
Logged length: **26.6** mm
